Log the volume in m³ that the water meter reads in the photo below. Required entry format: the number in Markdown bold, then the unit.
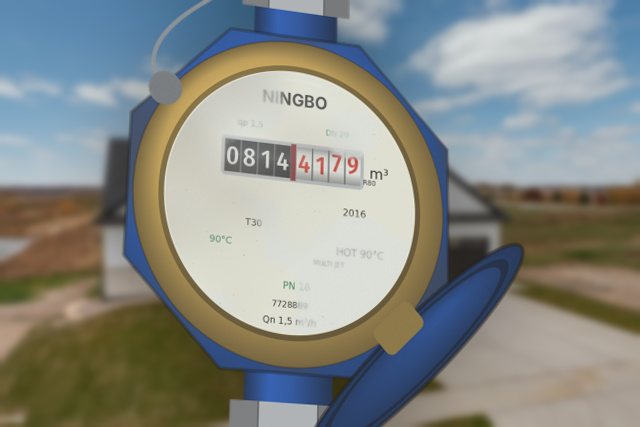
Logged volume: **814.4179** m³
